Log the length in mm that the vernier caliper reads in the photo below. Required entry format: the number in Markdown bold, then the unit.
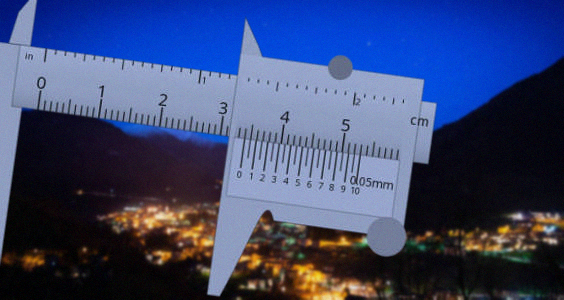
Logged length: **34.0** mm
